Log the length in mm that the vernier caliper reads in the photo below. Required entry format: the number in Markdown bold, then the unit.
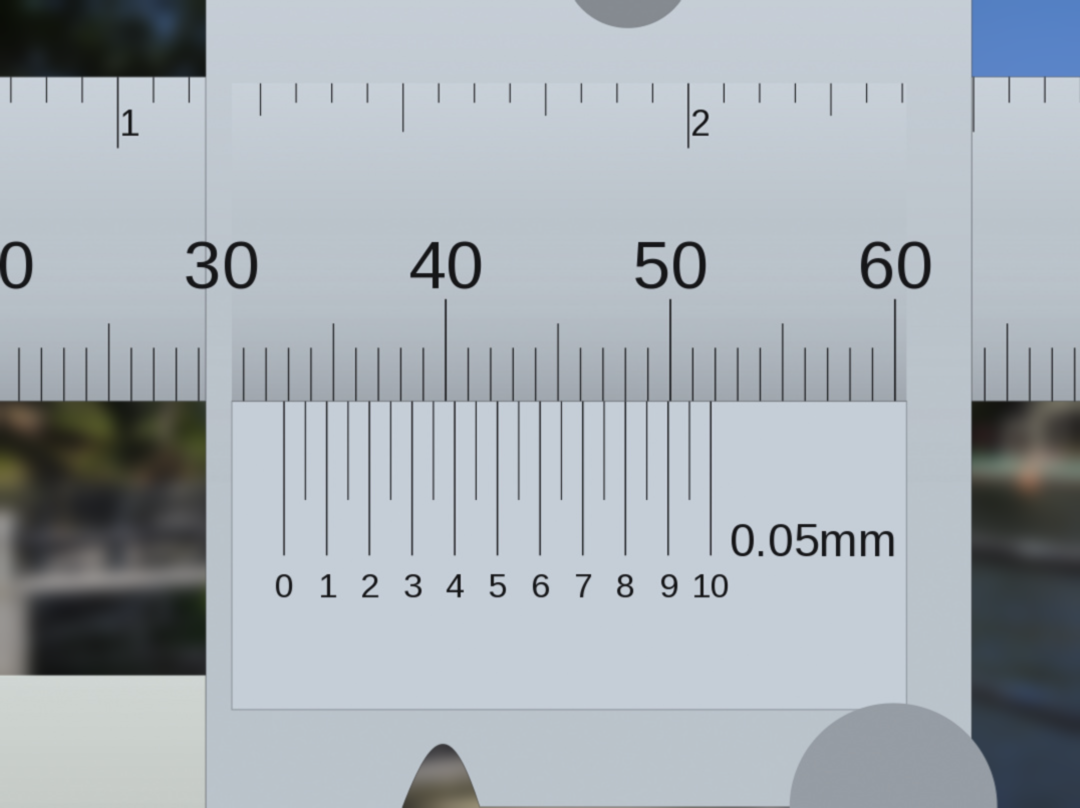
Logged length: **32.8** mm
